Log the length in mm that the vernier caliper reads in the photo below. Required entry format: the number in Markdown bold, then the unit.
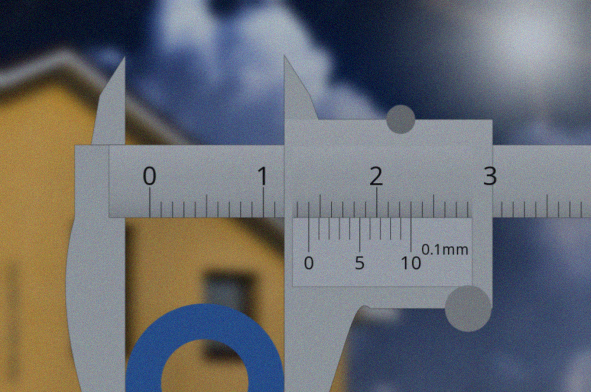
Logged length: **14.0** mm
